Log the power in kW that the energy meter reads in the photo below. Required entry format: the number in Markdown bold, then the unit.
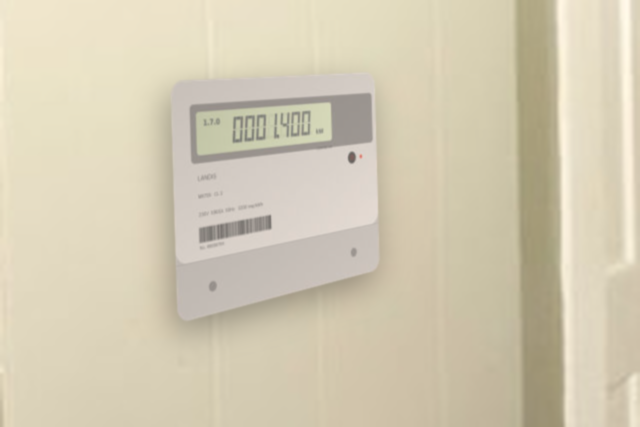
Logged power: **1.400** kW
